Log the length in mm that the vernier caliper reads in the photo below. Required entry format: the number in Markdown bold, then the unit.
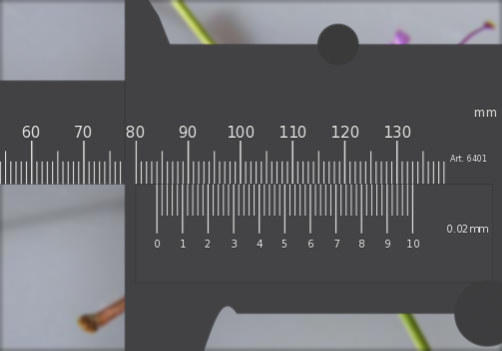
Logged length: **84.0** mm
